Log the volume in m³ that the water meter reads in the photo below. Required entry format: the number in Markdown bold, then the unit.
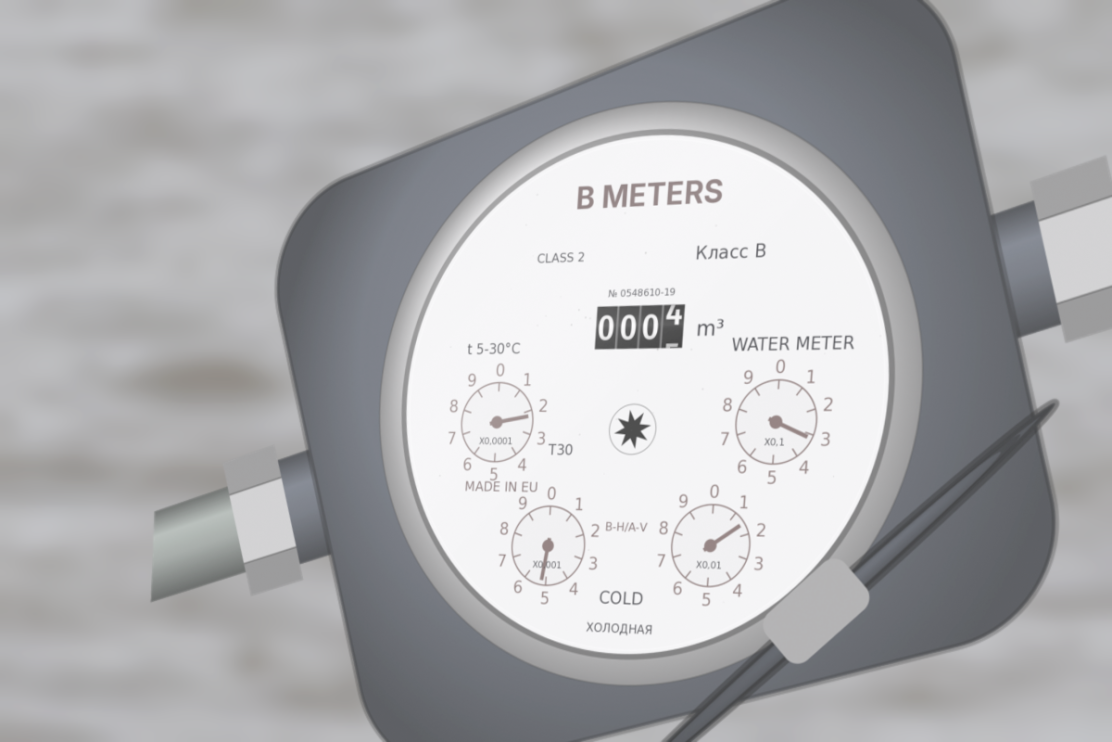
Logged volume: **4.3152** m³
